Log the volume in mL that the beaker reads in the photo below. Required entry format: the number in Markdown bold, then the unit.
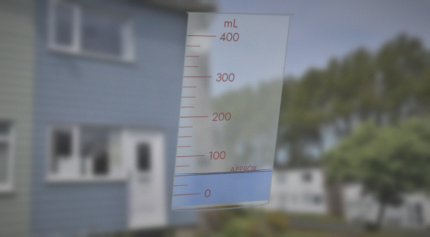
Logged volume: **50** mL
